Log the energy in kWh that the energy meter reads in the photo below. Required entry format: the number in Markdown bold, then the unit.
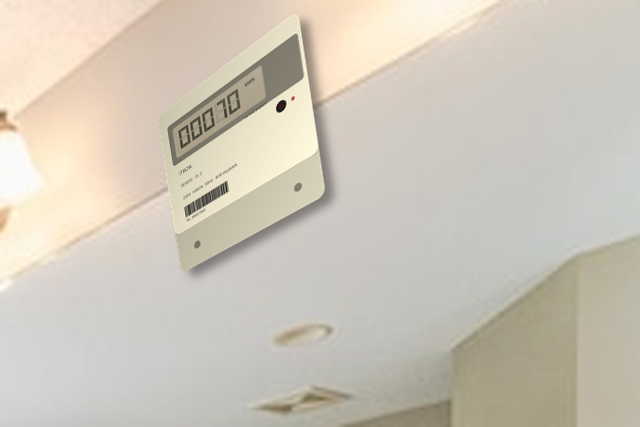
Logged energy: **70** kWh
